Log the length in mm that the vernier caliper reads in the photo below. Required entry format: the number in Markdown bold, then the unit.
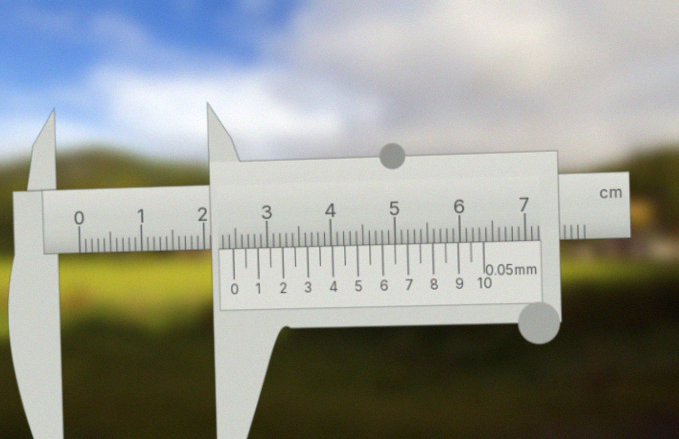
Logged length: **24.6** mm
